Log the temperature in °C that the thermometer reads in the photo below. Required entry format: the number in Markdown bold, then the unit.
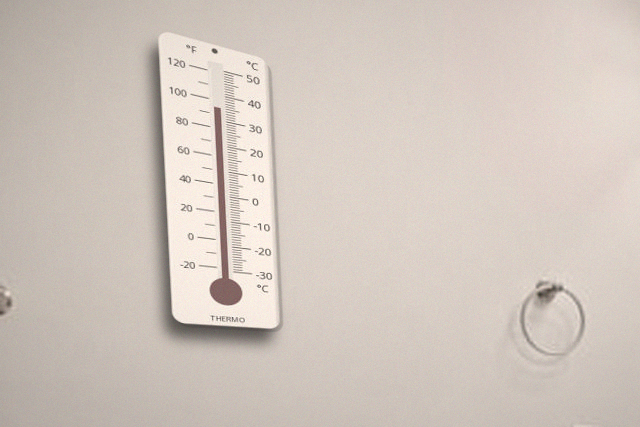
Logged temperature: **35** °C
